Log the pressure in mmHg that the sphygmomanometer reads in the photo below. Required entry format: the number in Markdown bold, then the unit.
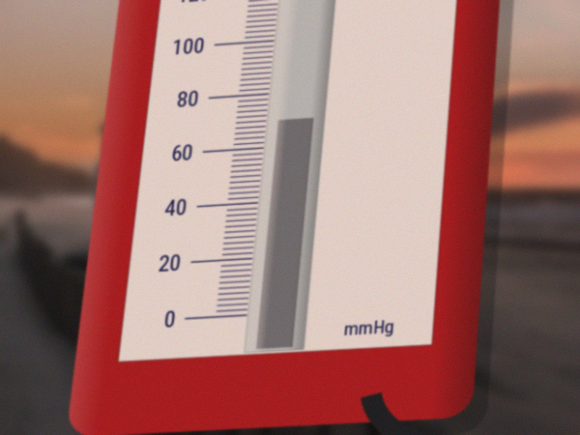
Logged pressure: **70** mmHg
